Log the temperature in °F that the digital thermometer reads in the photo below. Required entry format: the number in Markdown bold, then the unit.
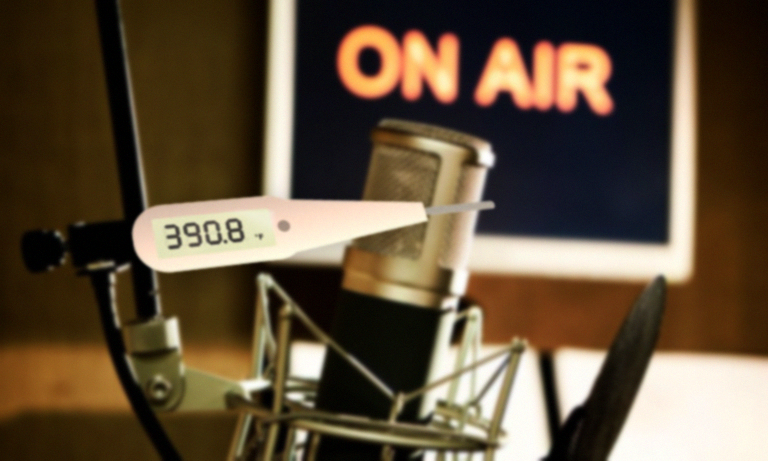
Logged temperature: **390.8** °F
